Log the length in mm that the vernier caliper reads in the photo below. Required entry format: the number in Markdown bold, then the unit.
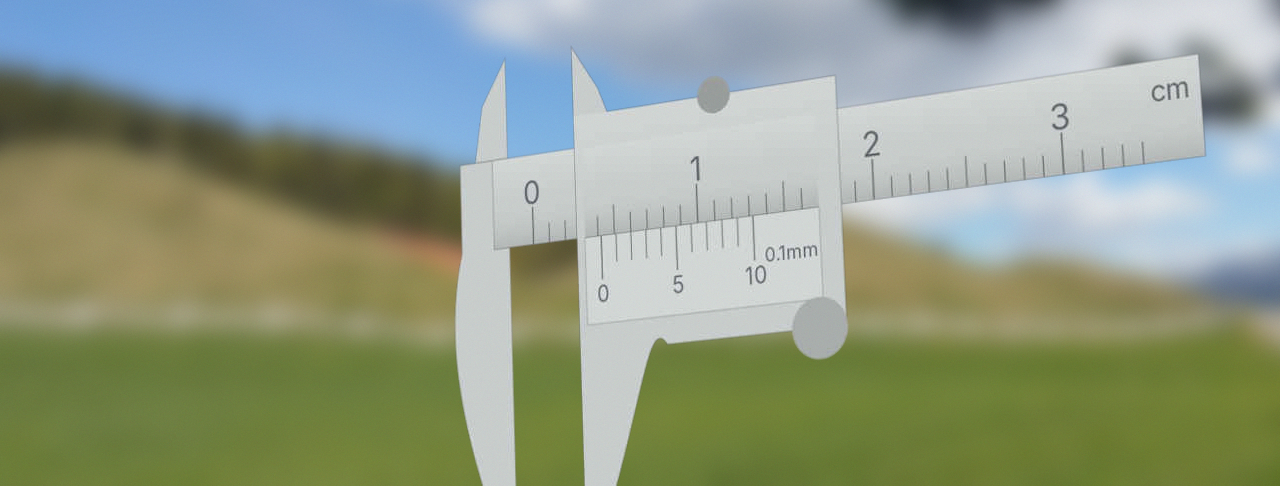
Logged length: **4.2** mm
